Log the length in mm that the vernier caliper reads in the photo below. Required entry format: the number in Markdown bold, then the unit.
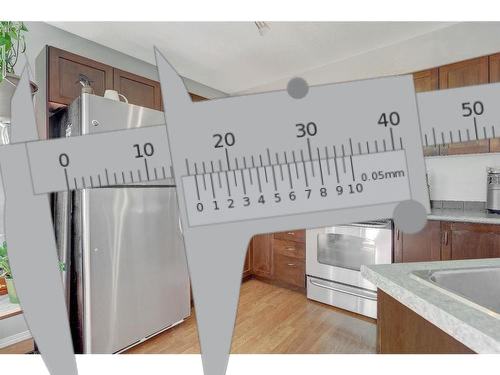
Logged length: **15.8** mm
